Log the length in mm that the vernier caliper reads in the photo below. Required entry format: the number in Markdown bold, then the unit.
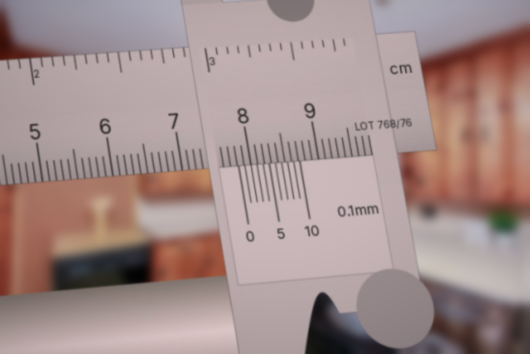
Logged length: **78.2** mm
